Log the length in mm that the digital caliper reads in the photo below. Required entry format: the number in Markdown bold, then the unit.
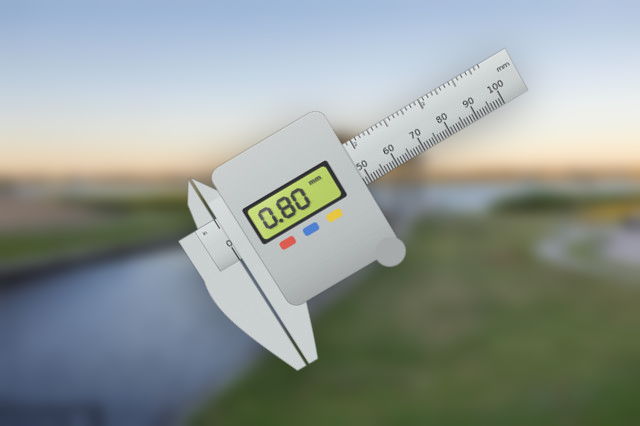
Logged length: **0.80** mm
